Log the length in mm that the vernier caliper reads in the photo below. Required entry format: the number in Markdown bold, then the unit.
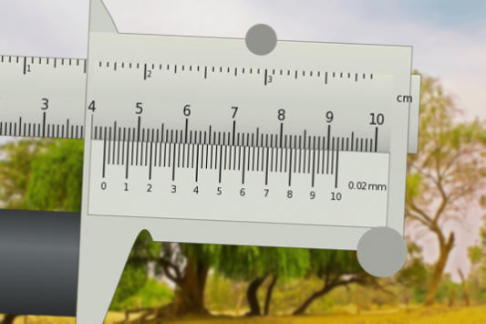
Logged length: **43.0** mm
